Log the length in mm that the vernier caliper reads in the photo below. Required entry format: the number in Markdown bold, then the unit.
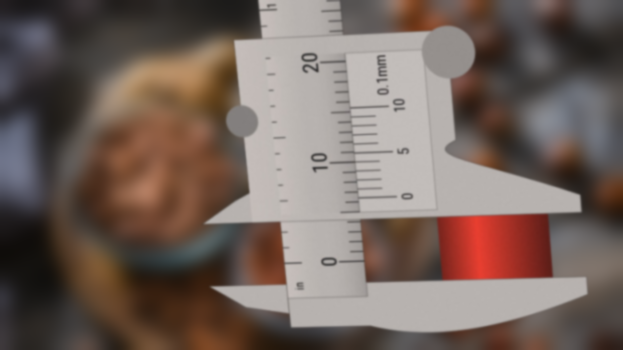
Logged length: **6.4** mm
